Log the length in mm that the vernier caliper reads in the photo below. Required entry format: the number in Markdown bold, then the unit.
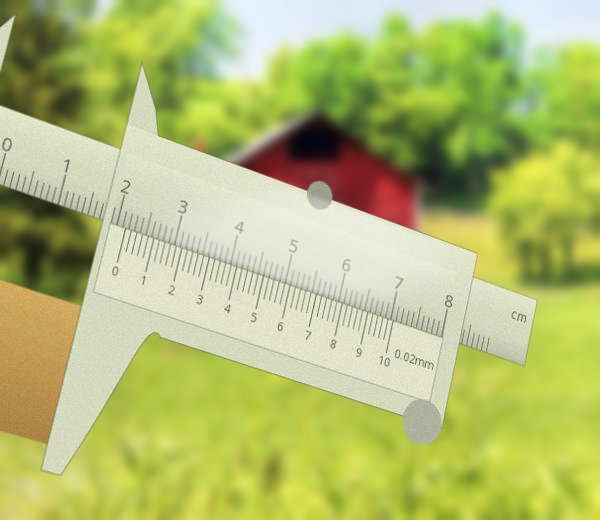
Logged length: **21.5** mm
